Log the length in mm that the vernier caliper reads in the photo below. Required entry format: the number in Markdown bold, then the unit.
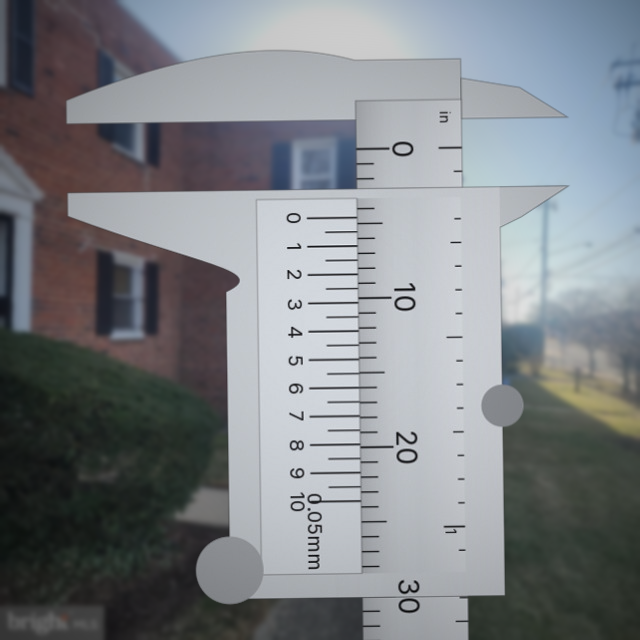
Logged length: **4.6** mm
